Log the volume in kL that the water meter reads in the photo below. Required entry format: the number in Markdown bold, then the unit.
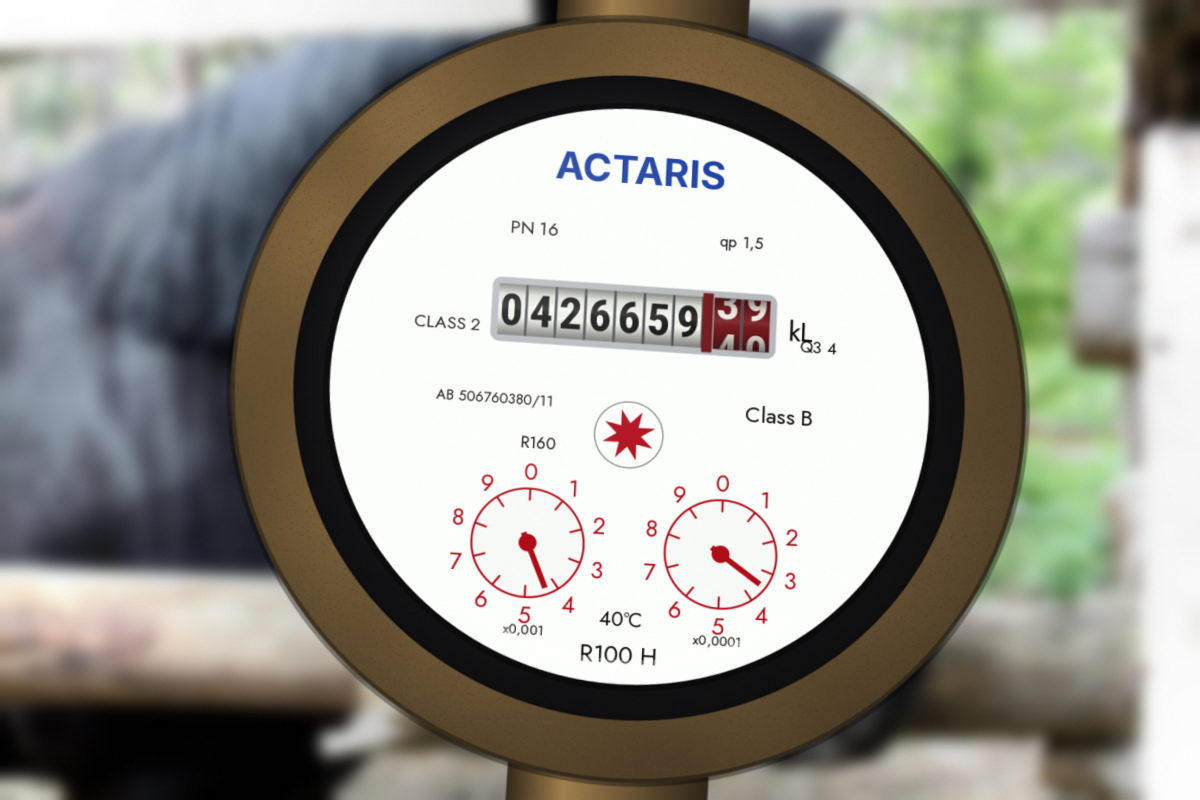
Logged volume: **426659.3943** kL
